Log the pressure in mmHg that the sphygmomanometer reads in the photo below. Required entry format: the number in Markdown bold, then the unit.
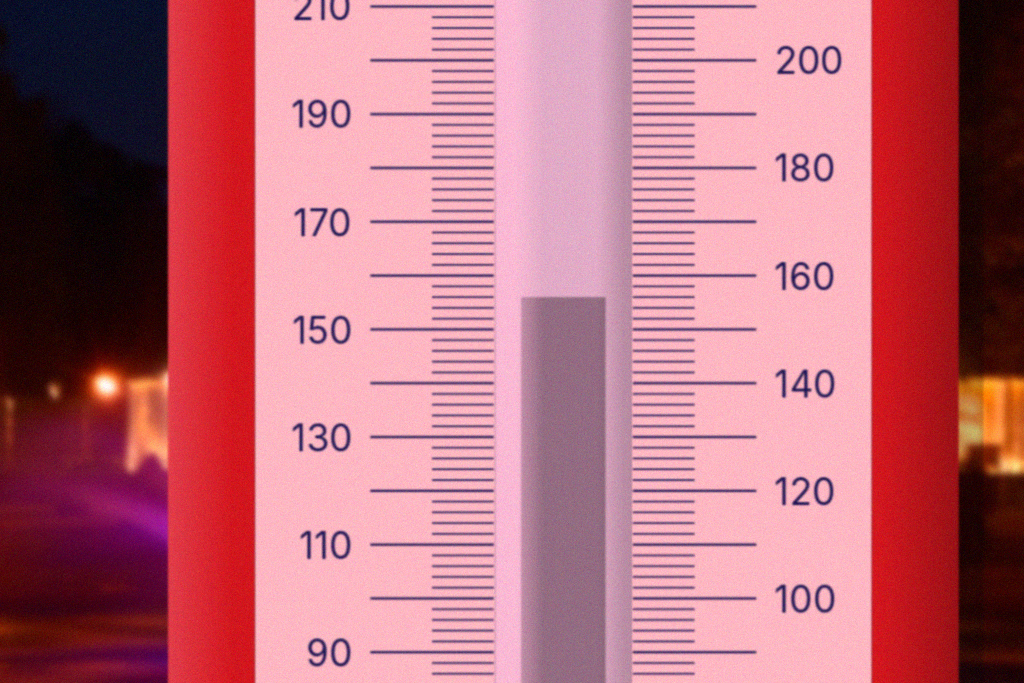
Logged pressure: **156** mmHg
